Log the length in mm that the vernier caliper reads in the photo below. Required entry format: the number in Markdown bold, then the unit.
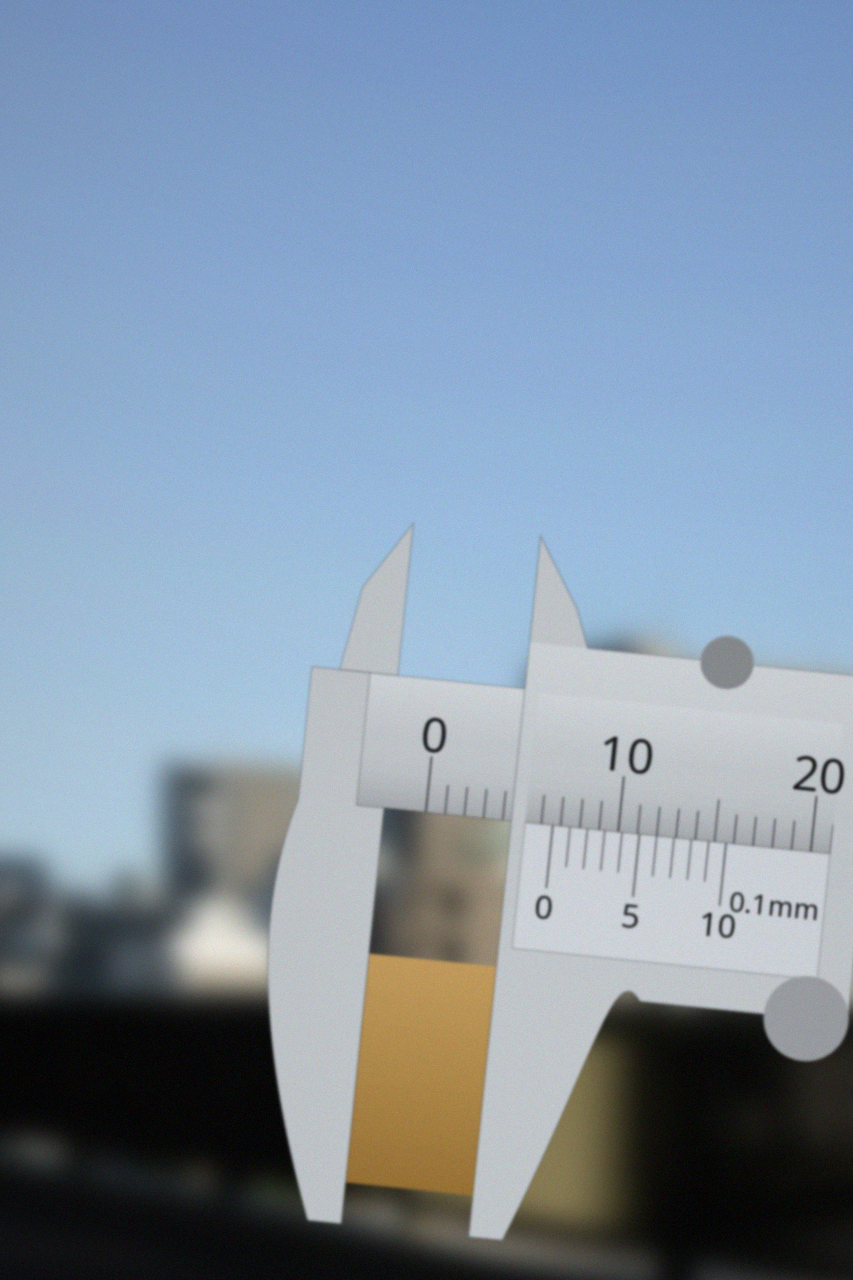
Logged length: **6.6** mm
